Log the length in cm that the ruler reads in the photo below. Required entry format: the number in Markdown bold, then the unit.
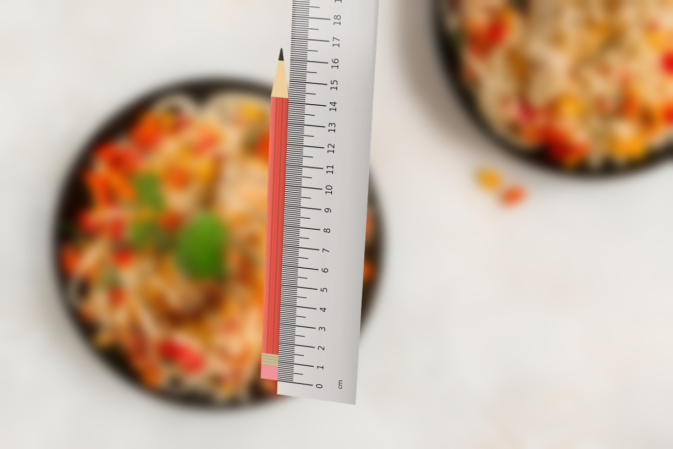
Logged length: **16.5** cm
